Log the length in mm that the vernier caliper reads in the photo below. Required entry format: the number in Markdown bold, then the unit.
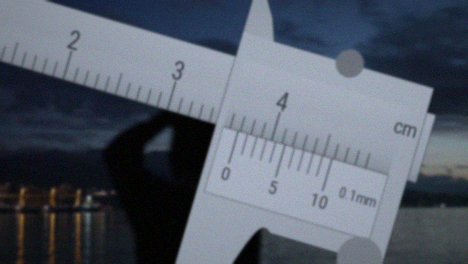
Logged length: **36.8** mm
